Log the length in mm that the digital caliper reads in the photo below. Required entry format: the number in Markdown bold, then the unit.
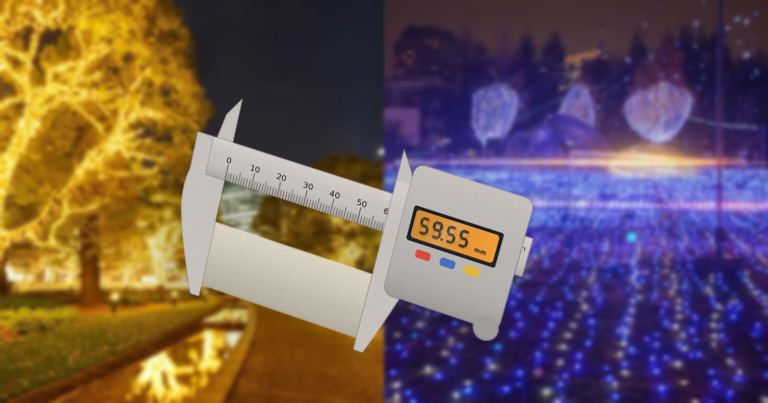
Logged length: **59.55** mm
